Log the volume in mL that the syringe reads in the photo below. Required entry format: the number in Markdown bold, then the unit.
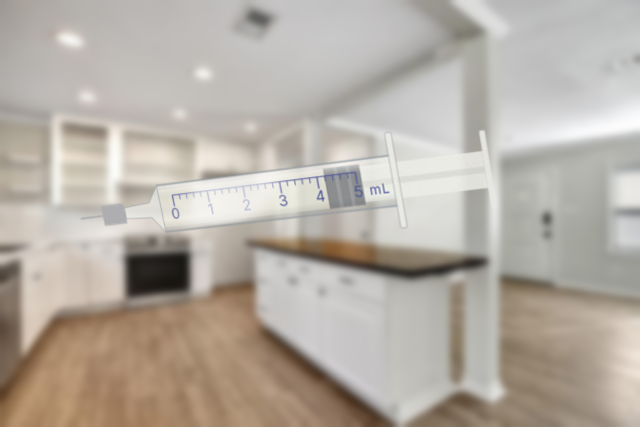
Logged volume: **4.2** mL
